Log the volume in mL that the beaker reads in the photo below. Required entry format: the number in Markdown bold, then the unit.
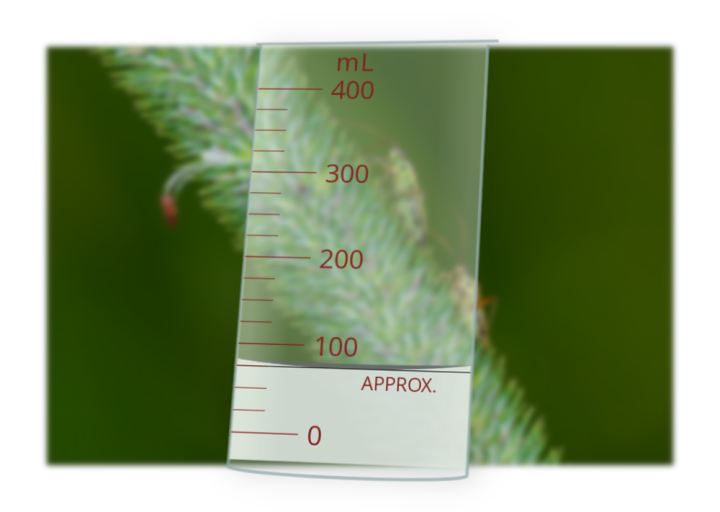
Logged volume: **75** mL
